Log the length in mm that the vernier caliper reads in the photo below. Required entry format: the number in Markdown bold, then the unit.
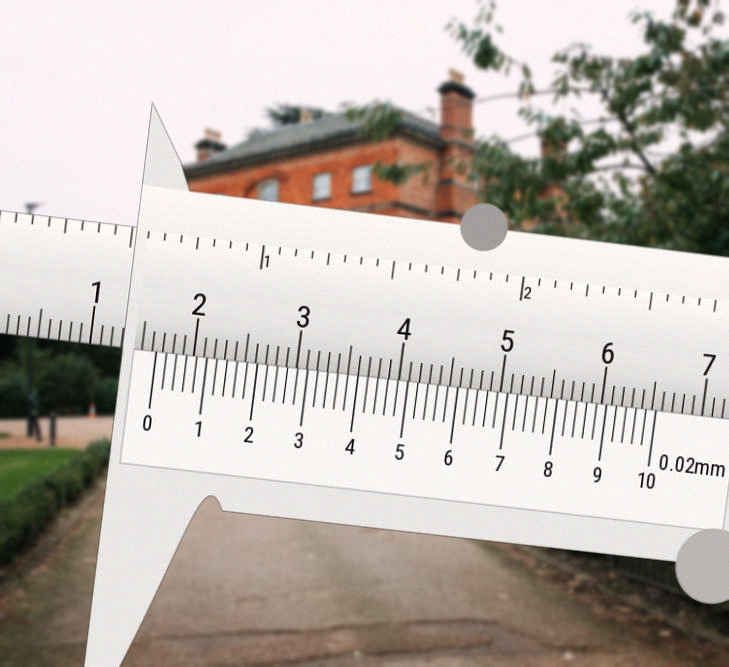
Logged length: **16.4** mm
